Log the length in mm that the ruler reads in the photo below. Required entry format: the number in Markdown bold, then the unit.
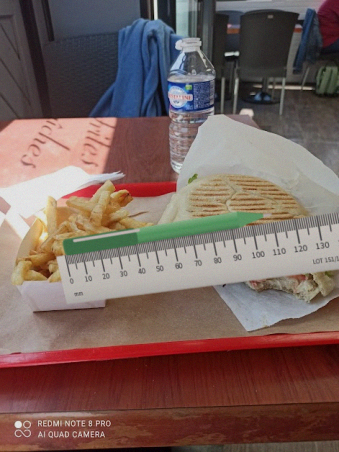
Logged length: **110** mm
